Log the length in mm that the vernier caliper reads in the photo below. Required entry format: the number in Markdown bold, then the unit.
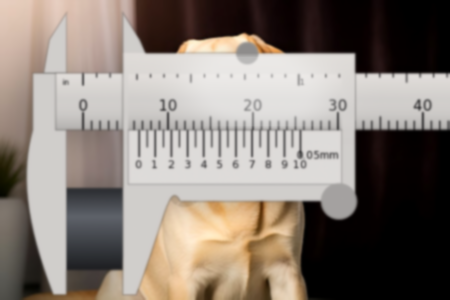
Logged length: **6.6** mm
